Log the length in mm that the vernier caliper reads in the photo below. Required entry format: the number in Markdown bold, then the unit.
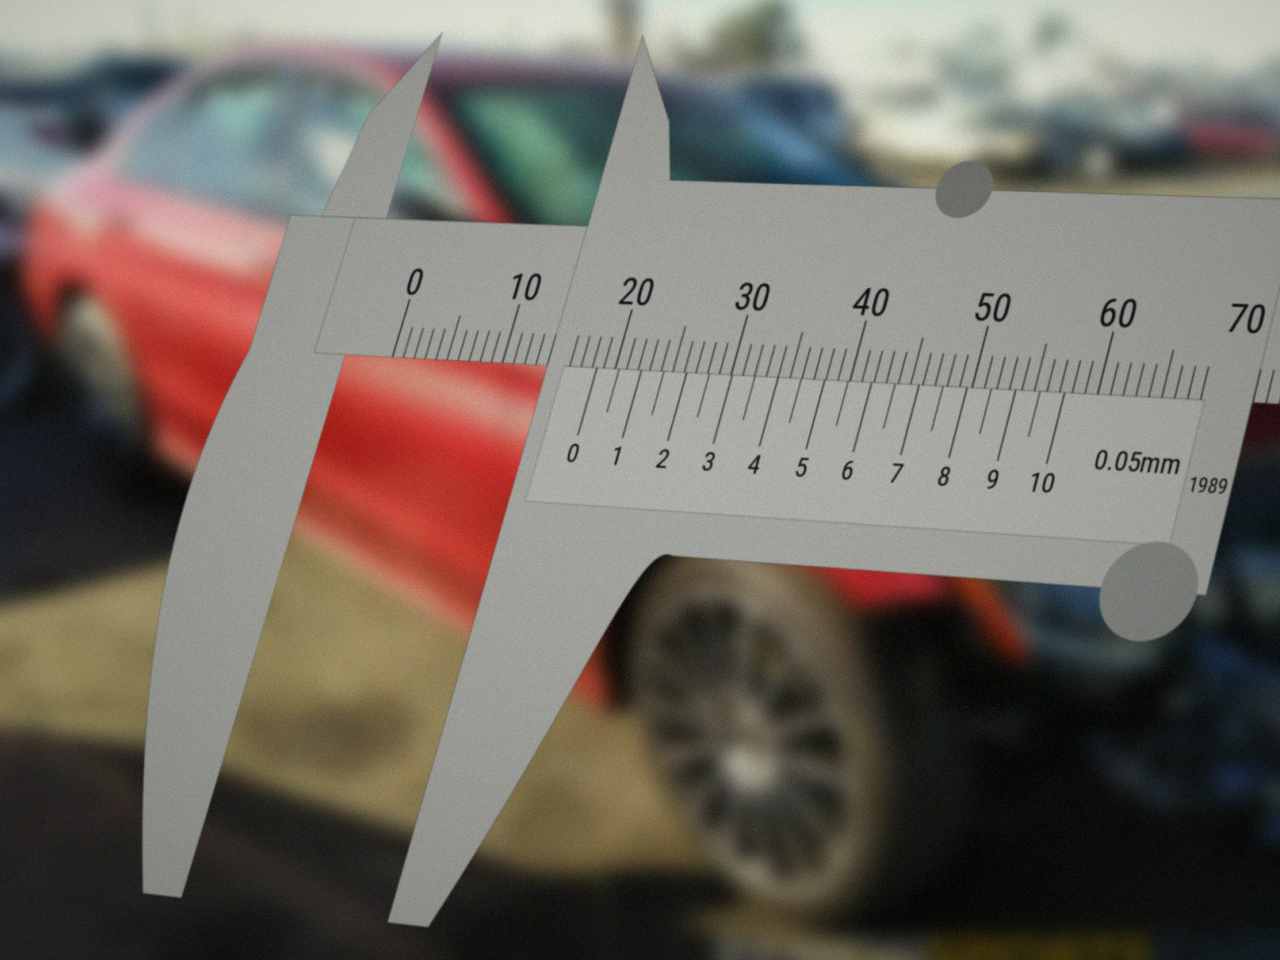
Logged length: **18.4** mm
